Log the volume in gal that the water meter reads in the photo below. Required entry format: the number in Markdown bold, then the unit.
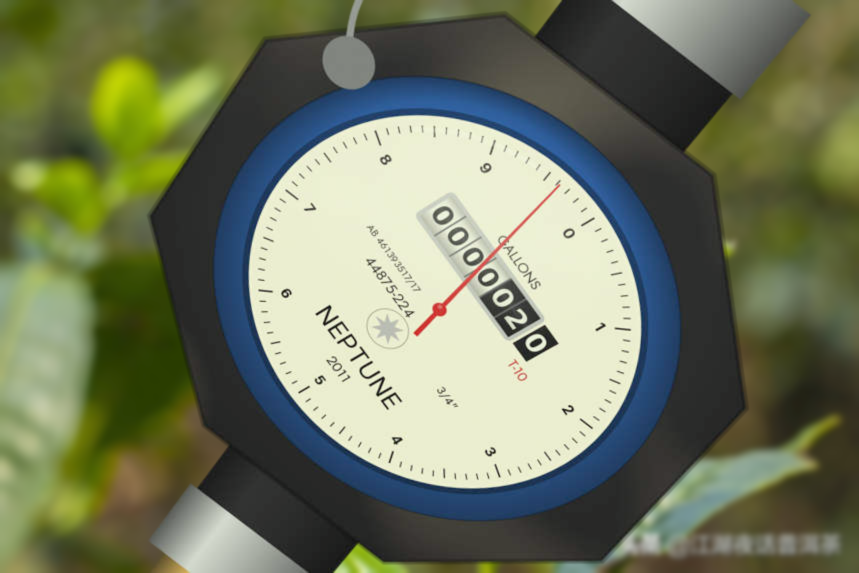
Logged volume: **19.6** gal
